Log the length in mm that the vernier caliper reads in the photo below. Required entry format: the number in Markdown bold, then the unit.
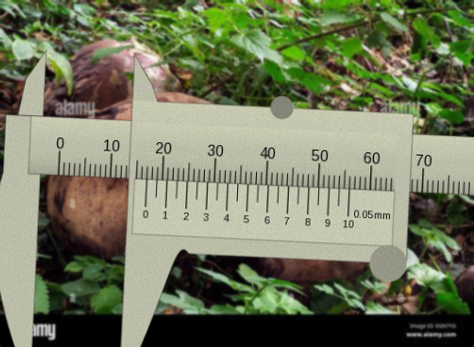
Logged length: **17.0** mm
